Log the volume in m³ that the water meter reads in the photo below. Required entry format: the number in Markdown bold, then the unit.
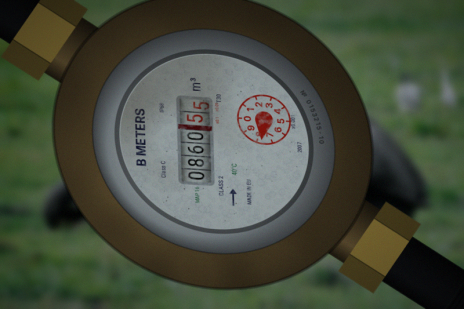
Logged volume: **860.547** m³
